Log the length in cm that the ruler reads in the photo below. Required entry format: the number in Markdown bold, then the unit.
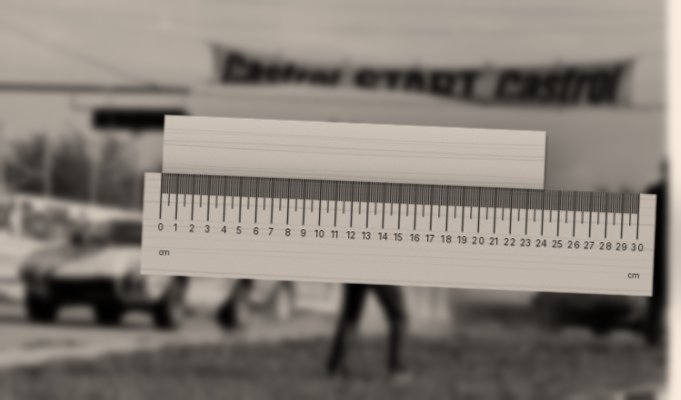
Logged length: **24** cm
